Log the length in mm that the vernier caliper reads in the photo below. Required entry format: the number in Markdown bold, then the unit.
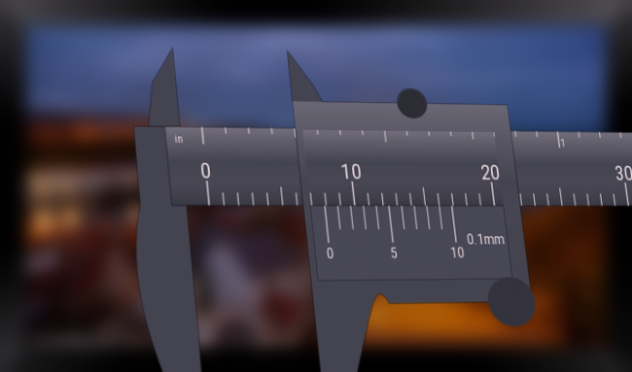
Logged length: **7.9** mm
